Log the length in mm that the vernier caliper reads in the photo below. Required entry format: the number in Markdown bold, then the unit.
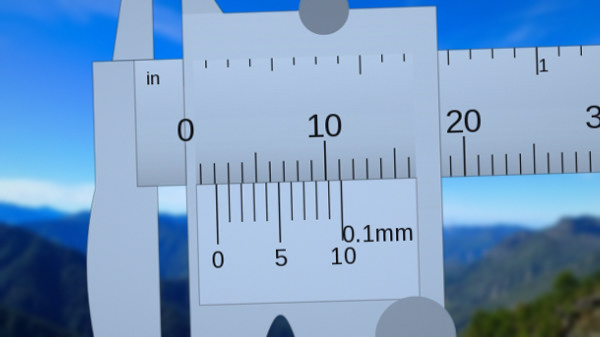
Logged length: **2.1** mm
